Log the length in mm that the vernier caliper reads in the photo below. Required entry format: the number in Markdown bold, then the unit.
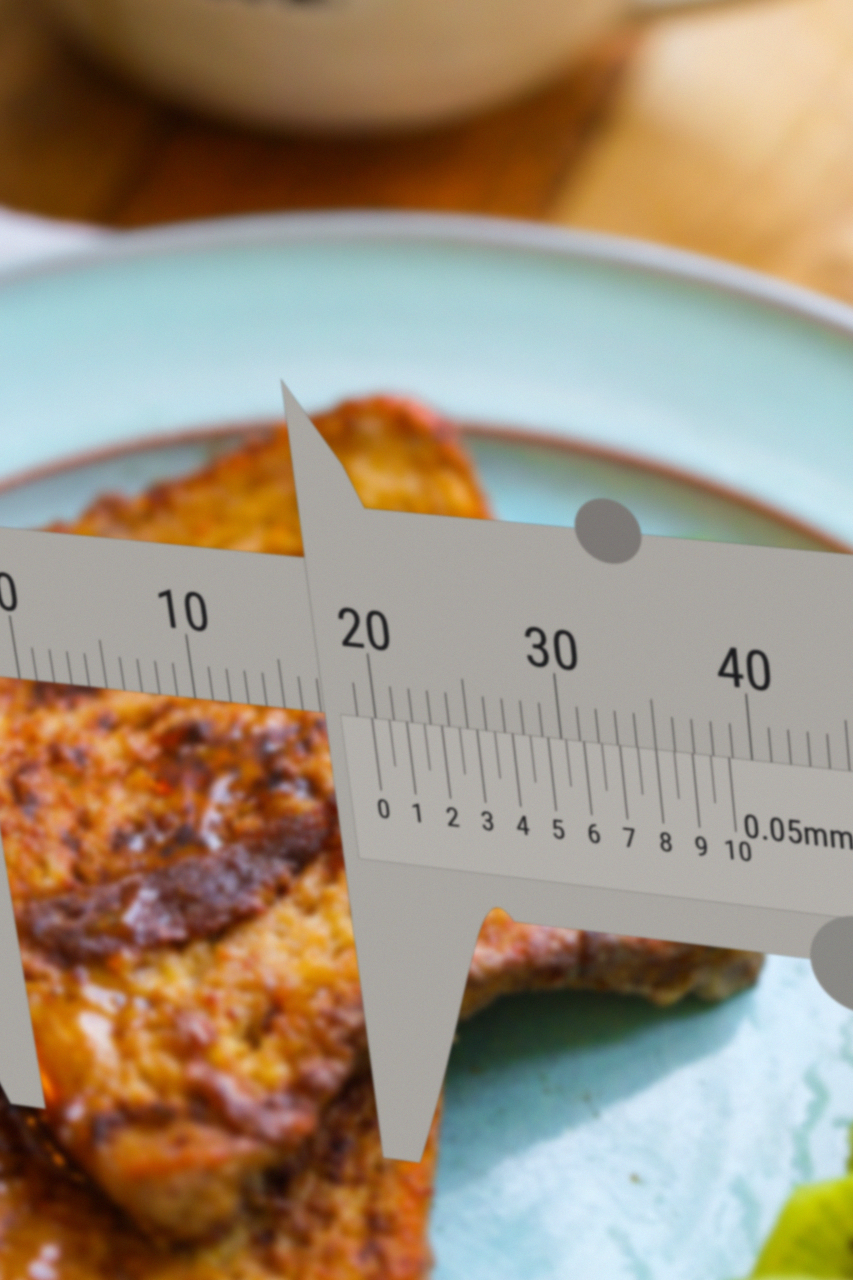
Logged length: **19.8** mm
